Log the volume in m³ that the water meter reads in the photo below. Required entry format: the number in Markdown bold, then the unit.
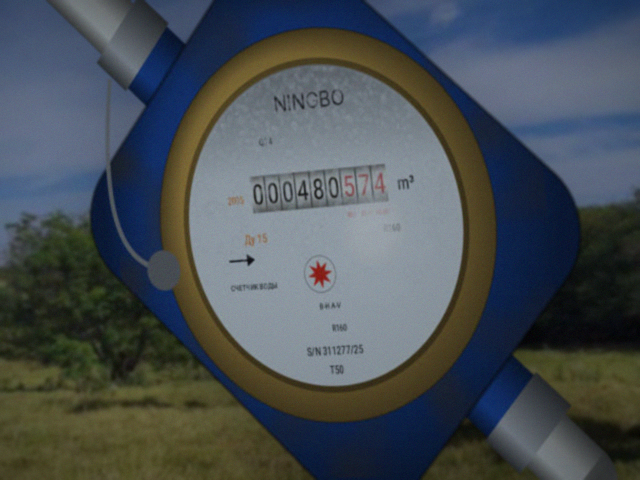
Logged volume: **480.574** m³
